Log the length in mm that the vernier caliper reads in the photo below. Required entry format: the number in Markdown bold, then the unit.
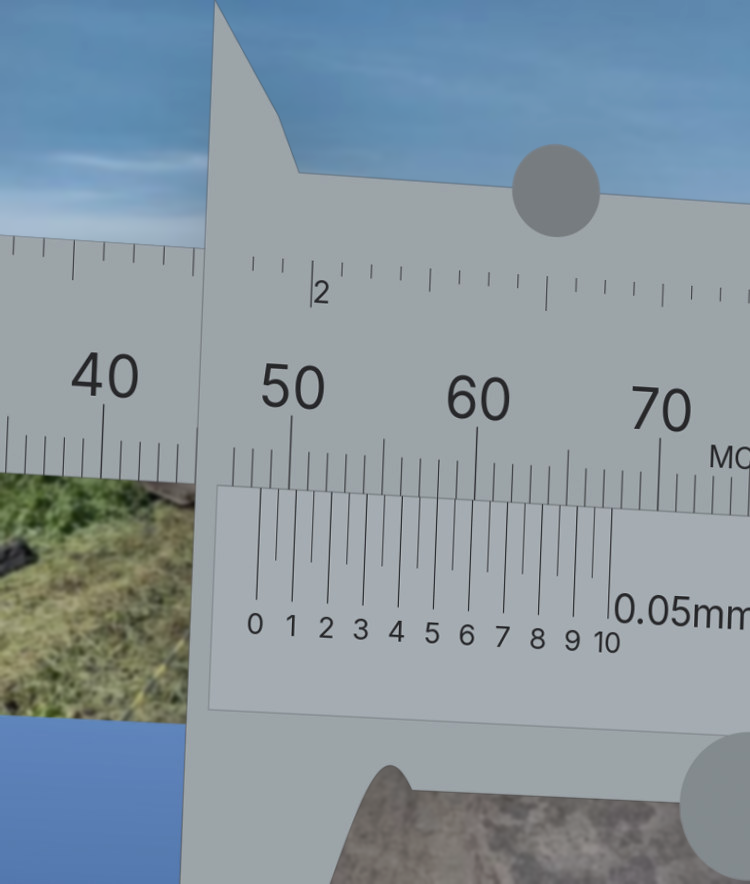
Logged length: **48.5** mm
